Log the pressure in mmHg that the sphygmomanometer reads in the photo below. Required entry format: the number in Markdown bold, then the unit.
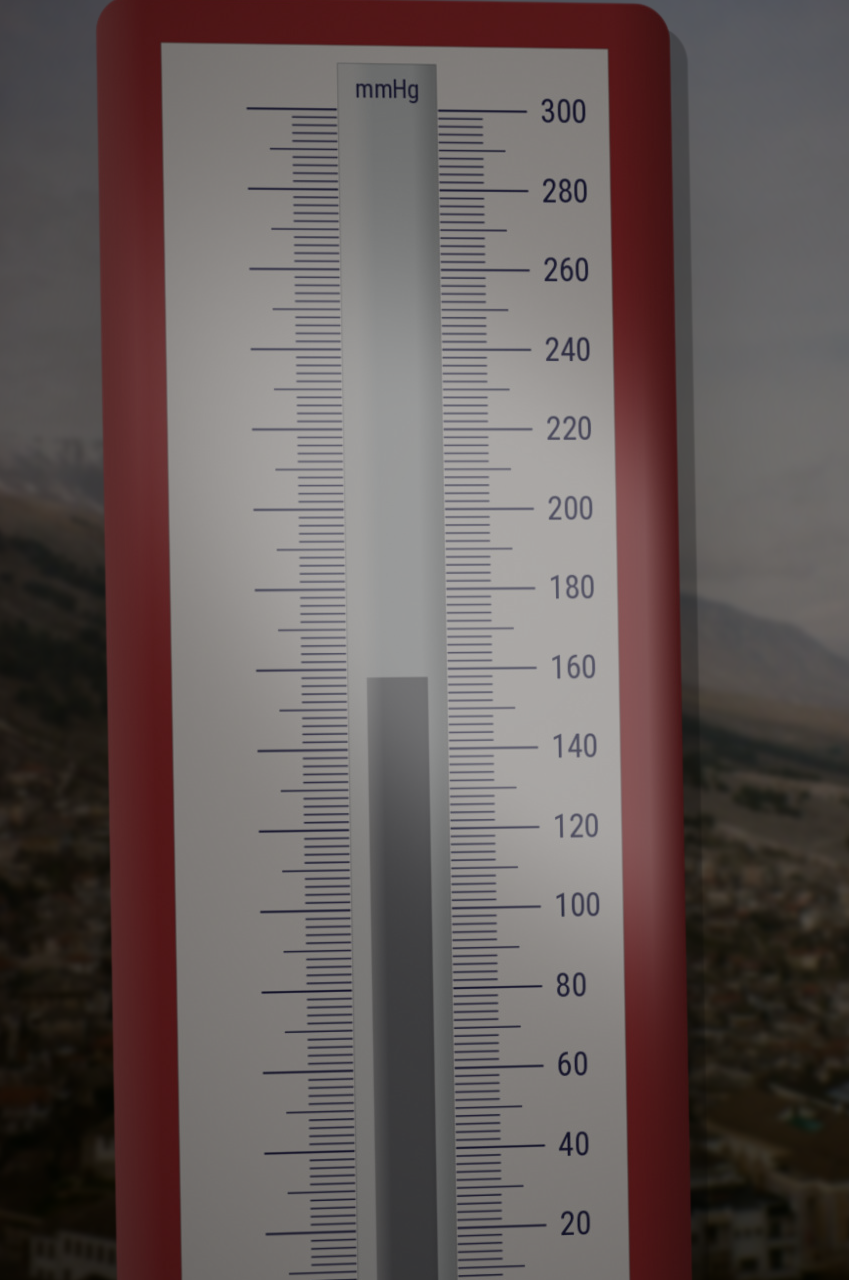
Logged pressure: **158** mmHg
